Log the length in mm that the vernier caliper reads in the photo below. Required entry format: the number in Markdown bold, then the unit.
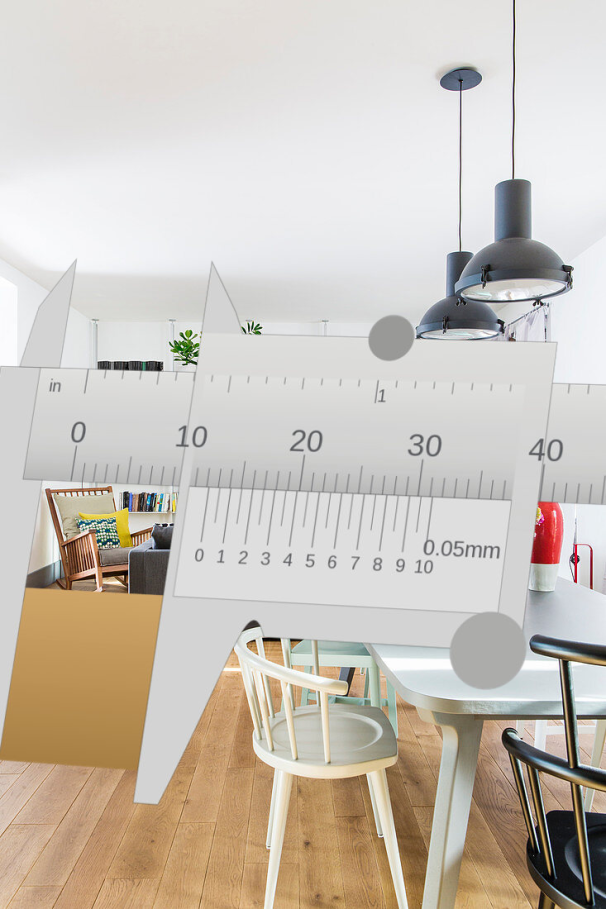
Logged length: **12.2** mm
